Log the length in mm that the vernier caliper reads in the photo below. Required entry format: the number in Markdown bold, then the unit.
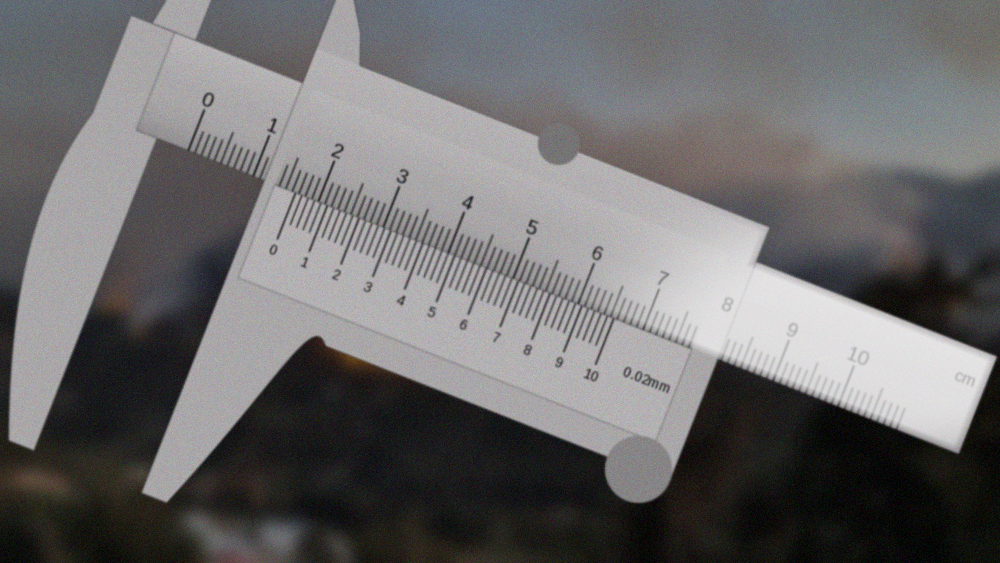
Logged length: **16.5** mm
